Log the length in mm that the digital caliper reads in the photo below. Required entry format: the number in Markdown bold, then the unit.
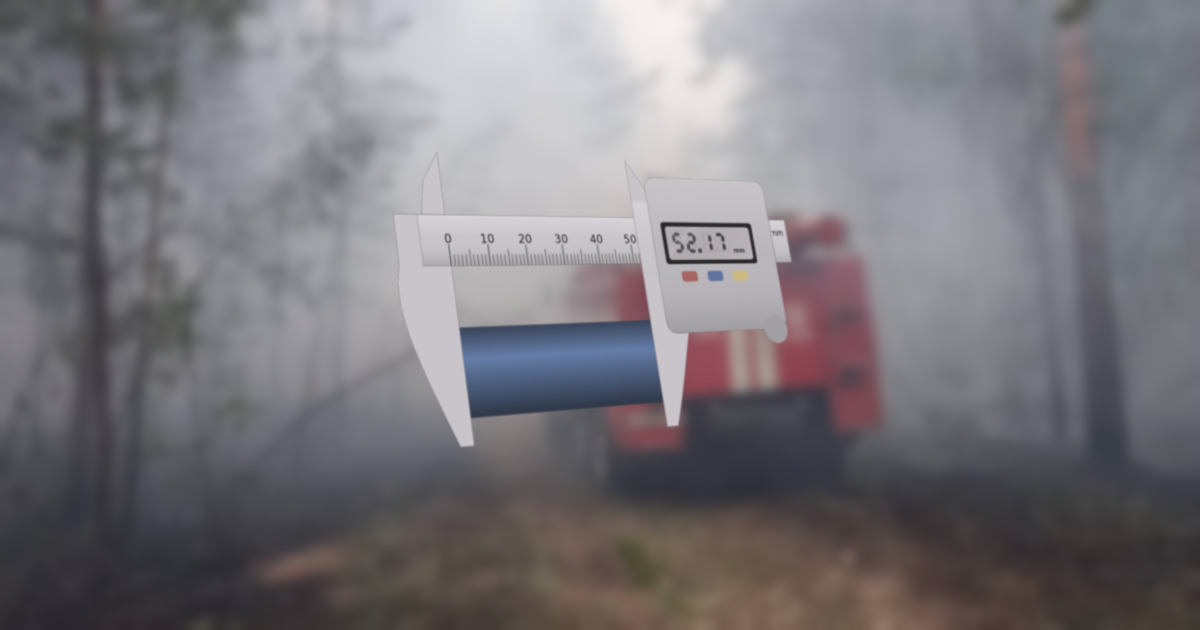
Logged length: **52.17** mm
